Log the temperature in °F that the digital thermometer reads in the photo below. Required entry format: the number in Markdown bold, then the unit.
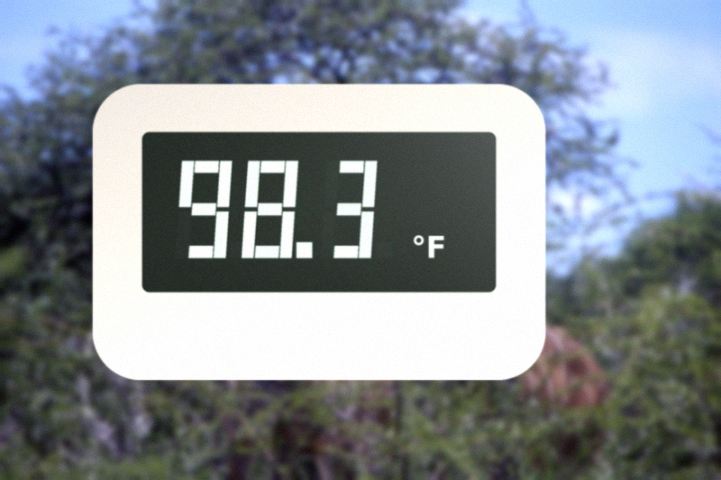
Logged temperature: **98.3** °F
